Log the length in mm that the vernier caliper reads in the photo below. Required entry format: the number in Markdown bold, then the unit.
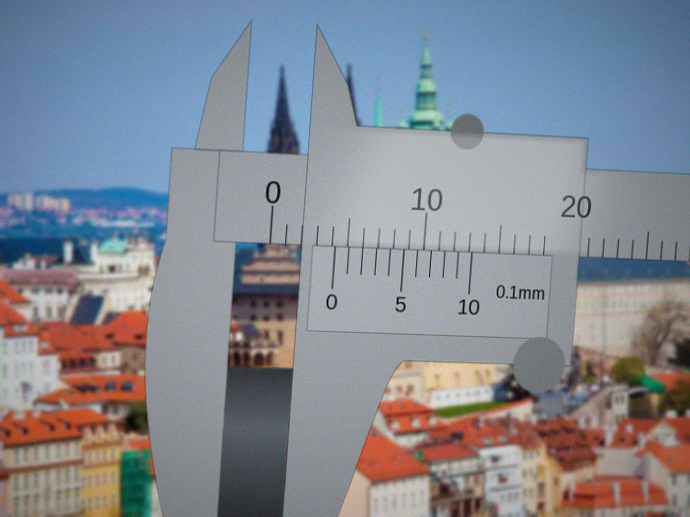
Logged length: **4.2** mm
